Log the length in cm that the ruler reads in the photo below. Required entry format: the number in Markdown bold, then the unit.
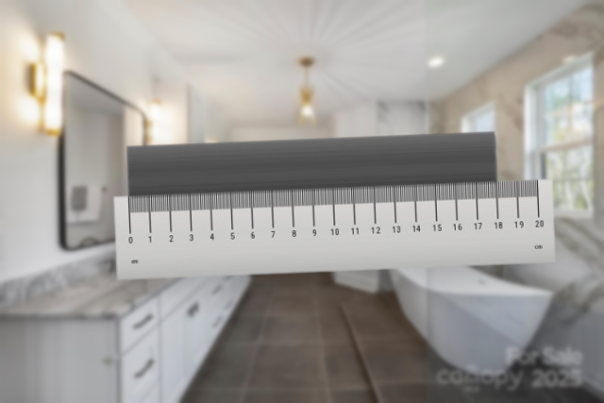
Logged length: **18** cm
